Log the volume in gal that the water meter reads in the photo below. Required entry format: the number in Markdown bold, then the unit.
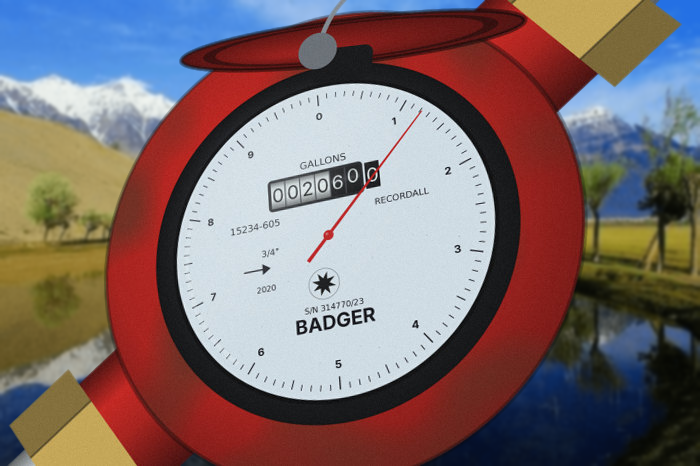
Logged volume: **20601.2** gal
